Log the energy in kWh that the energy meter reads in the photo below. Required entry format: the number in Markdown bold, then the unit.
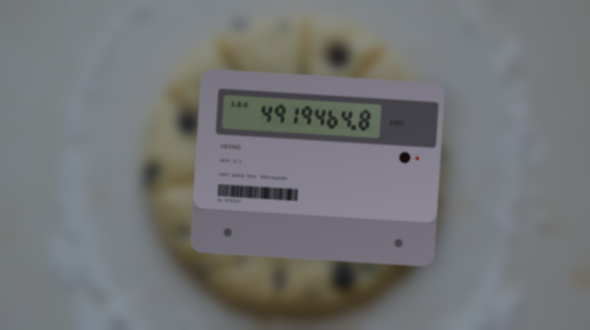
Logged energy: **4919464.8** kWh
